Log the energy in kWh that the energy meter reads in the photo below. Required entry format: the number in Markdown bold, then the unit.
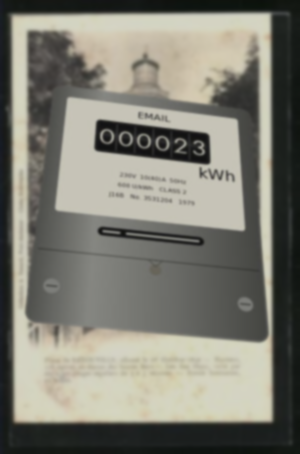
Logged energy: **23** kWh
